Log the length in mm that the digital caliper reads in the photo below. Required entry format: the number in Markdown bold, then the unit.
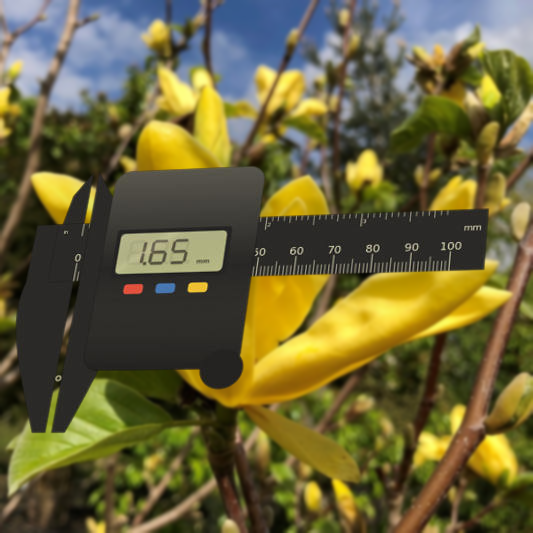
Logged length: **1.65** mm
